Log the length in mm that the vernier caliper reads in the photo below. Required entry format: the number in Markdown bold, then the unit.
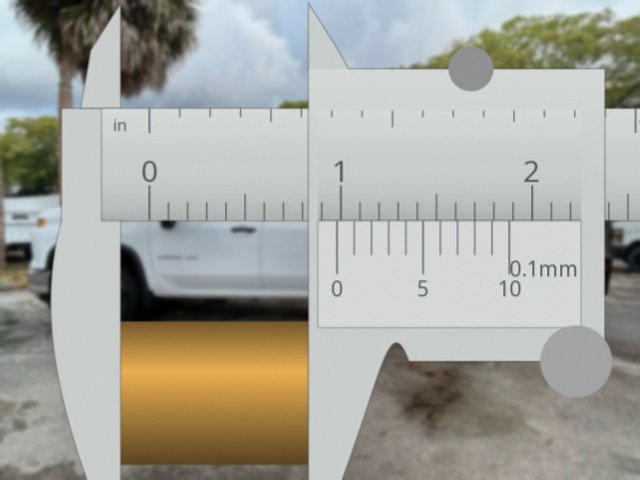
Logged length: **9.8** mm
